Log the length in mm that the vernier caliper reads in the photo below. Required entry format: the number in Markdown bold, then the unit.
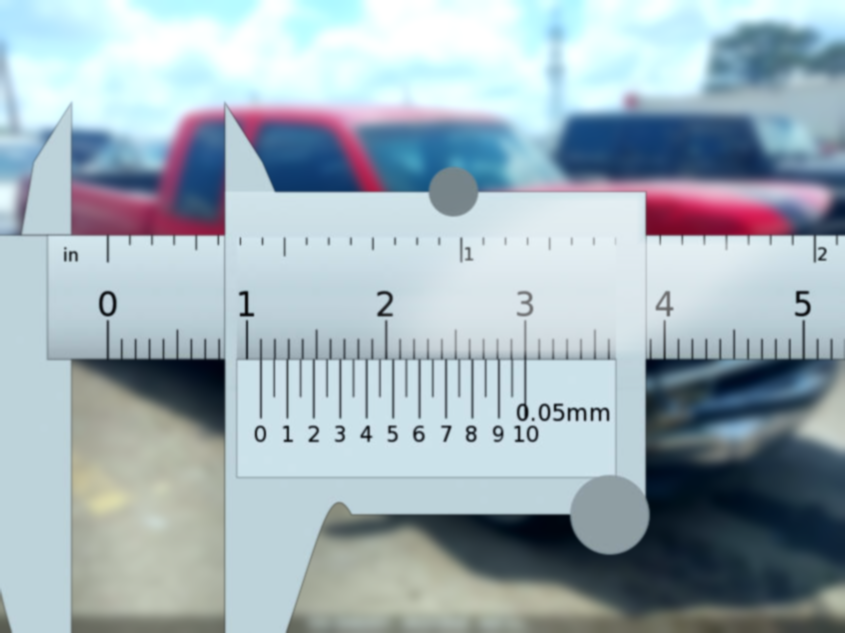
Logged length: **11.0** mm
